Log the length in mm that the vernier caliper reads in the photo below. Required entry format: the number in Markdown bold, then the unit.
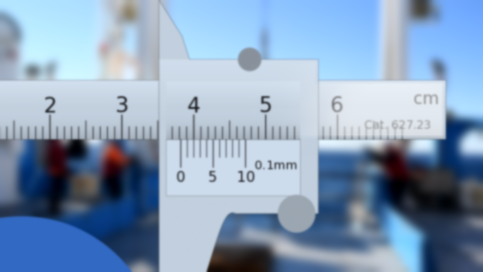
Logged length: **38.2** mm
